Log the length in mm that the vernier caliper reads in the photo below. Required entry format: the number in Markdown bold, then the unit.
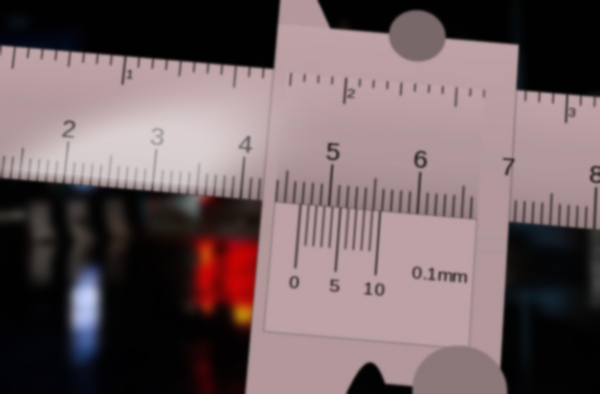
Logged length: **46.8** mm
